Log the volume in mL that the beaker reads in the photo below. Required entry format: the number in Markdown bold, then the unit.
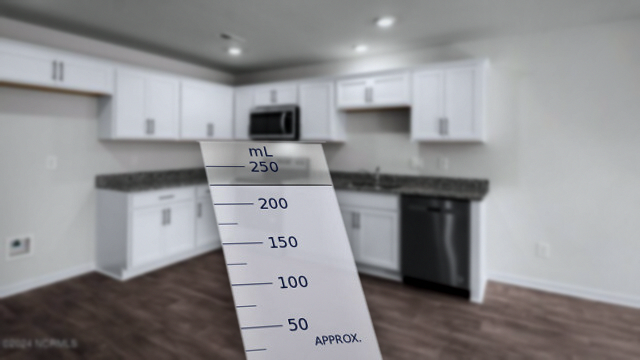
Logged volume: **225** mL
